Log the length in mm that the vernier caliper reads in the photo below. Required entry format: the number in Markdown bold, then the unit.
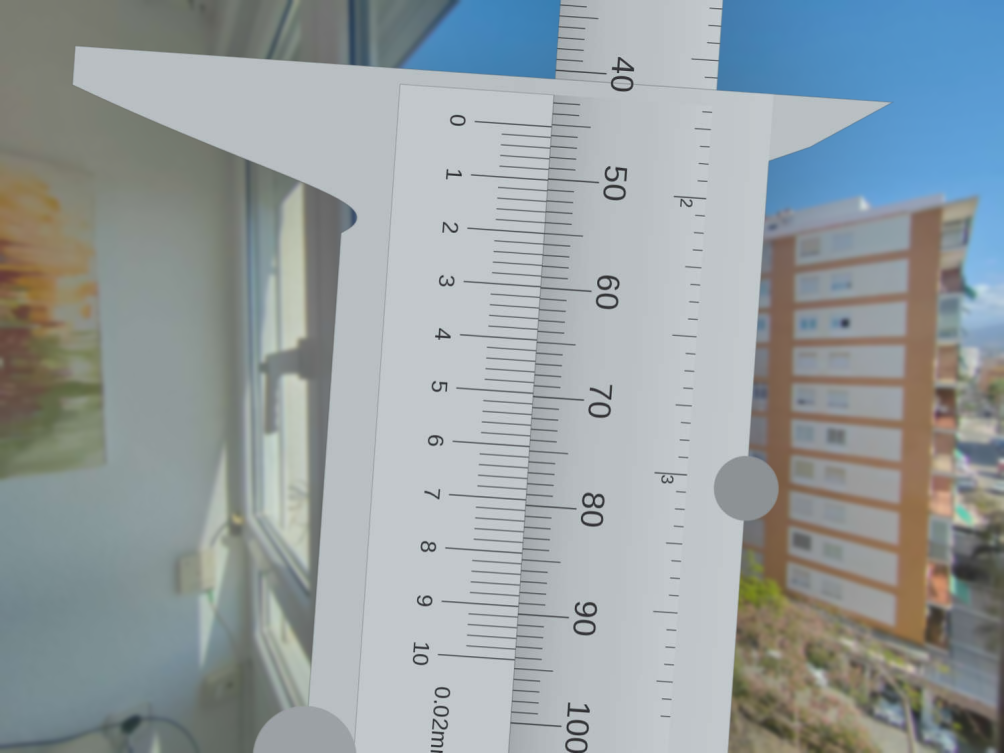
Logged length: **45.2** mm
